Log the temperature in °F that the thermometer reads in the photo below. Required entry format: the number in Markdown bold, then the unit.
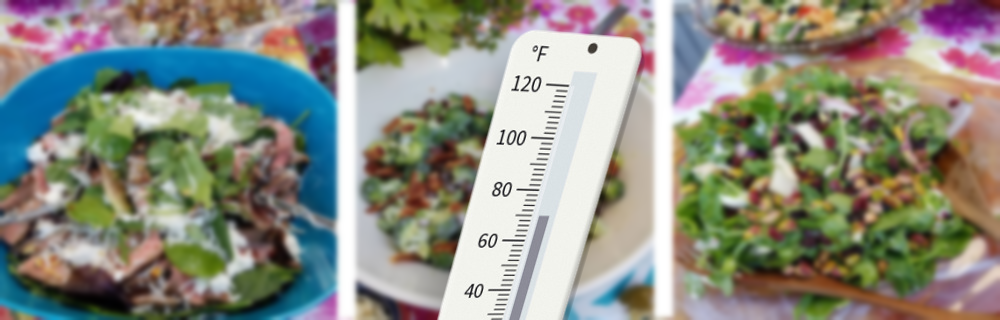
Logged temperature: **70** °F
